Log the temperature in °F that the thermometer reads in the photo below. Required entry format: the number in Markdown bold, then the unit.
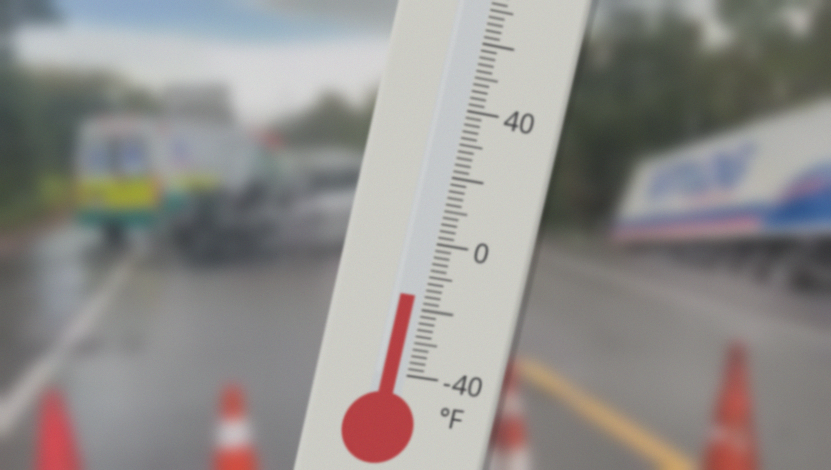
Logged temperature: **-16** °F
